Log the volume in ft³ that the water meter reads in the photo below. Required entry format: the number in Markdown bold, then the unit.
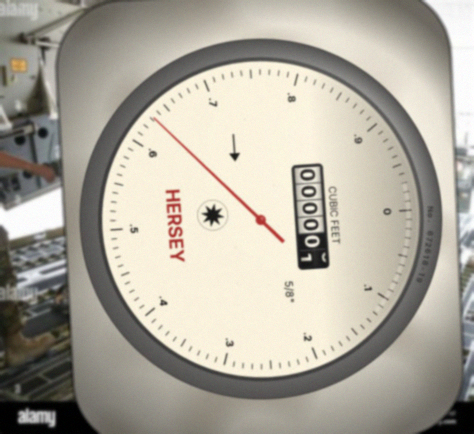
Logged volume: **0.63** ft³
